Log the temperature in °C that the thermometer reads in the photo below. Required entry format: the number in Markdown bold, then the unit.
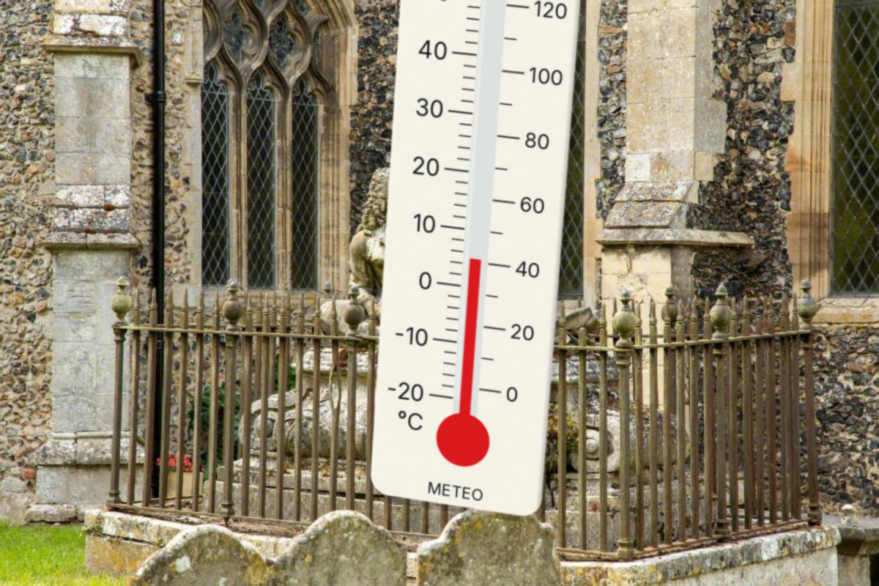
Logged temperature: **5** °C
